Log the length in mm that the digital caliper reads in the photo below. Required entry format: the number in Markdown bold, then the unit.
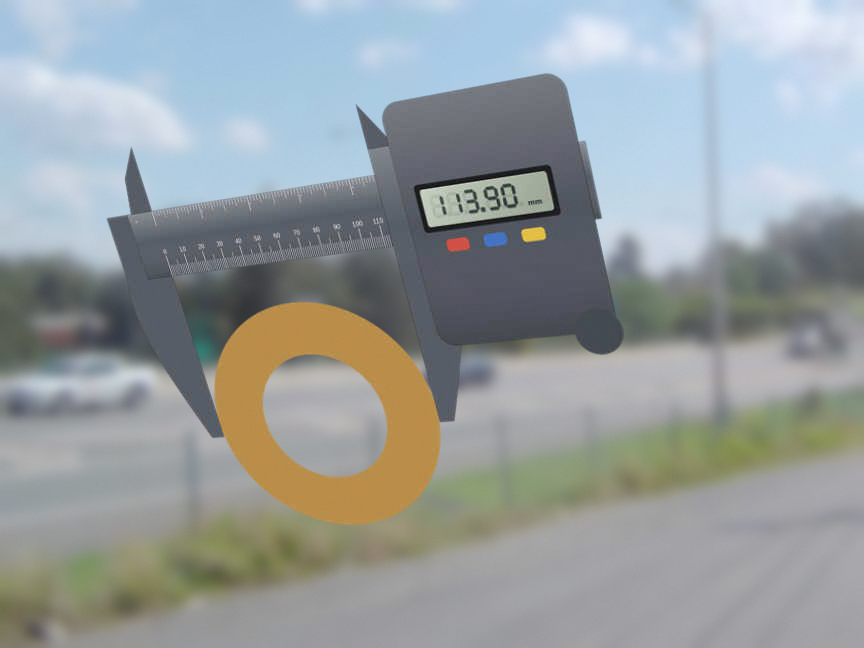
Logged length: **113.90** mm
